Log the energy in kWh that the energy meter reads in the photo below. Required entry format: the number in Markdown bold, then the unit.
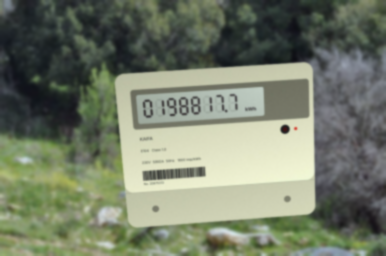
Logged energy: **198817.7** kWh
